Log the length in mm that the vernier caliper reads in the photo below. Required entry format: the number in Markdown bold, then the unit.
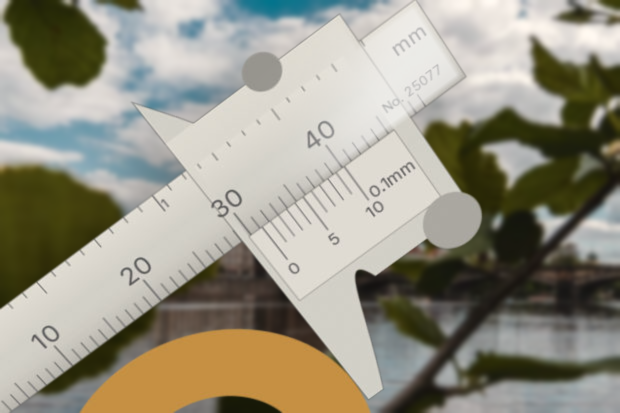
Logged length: **31.2** mm
